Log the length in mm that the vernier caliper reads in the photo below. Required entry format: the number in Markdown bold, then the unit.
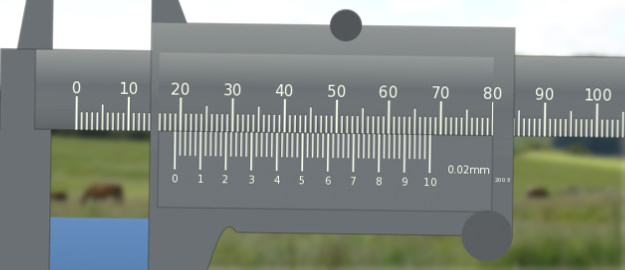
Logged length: **19.0** mm
